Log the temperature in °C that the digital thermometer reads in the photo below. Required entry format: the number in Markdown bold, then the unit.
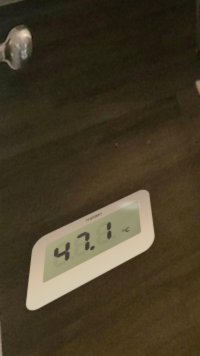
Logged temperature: **47.1** °C
